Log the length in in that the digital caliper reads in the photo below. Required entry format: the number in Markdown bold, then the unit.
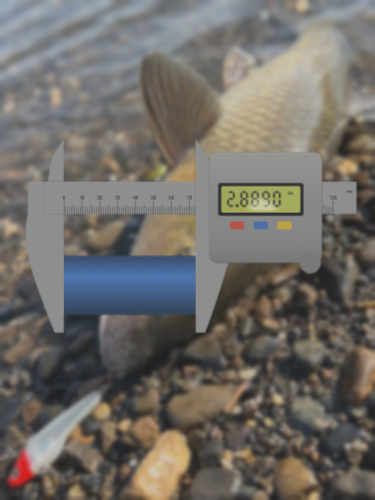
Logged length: **2.8890** in
